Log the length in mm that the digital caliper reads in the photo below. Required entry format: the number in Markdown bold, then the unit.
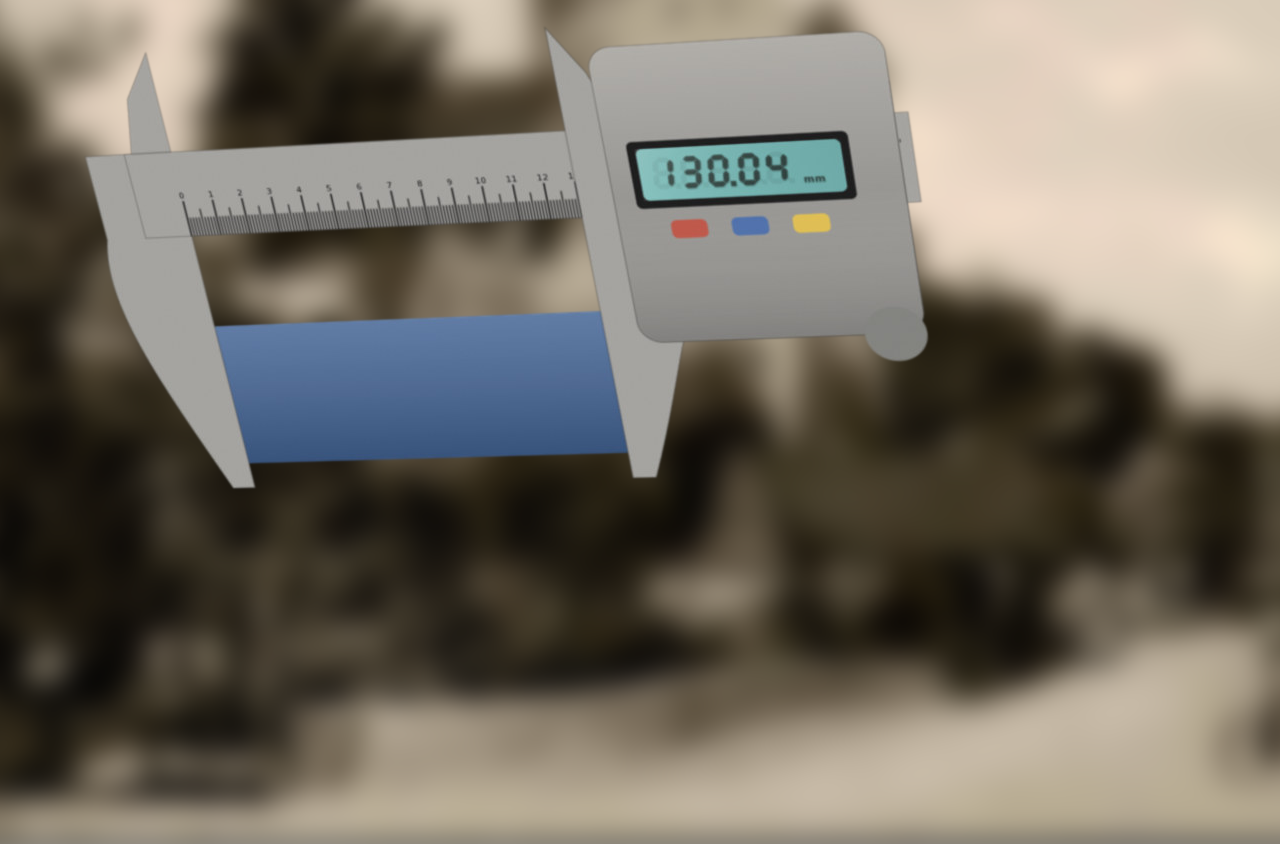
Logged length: **130.04** mm
